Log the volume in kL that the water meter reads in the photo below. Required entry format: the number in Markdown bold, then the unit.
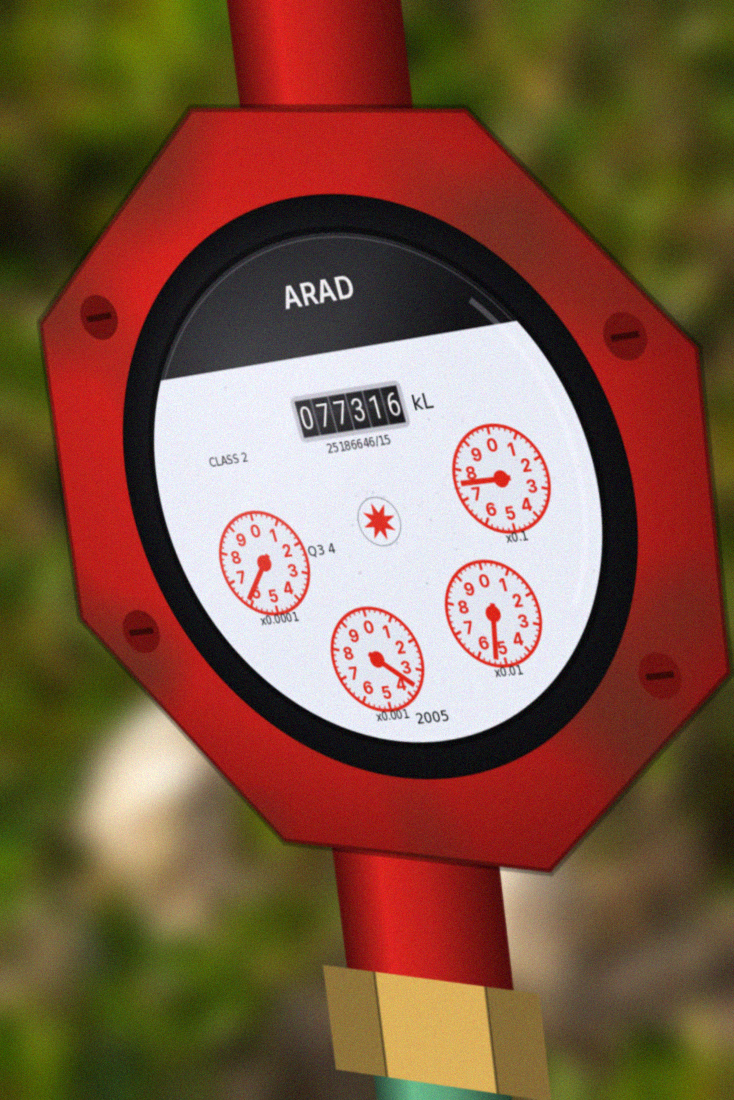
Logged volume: **77316.7536** kL
